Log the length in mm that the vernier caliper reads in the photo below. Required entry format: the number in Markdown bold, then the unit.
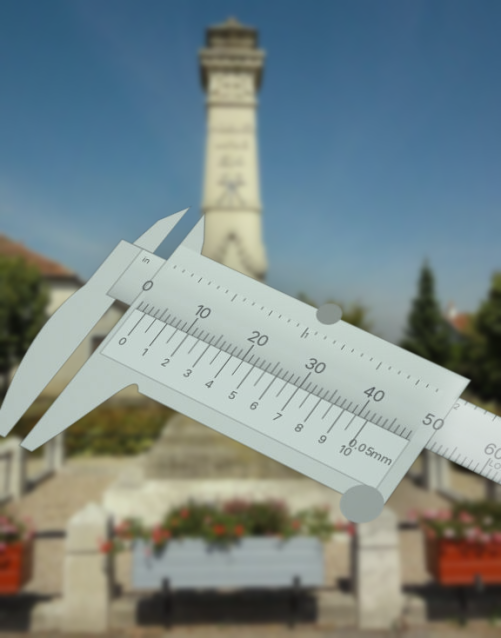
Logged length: **2.6** mm
